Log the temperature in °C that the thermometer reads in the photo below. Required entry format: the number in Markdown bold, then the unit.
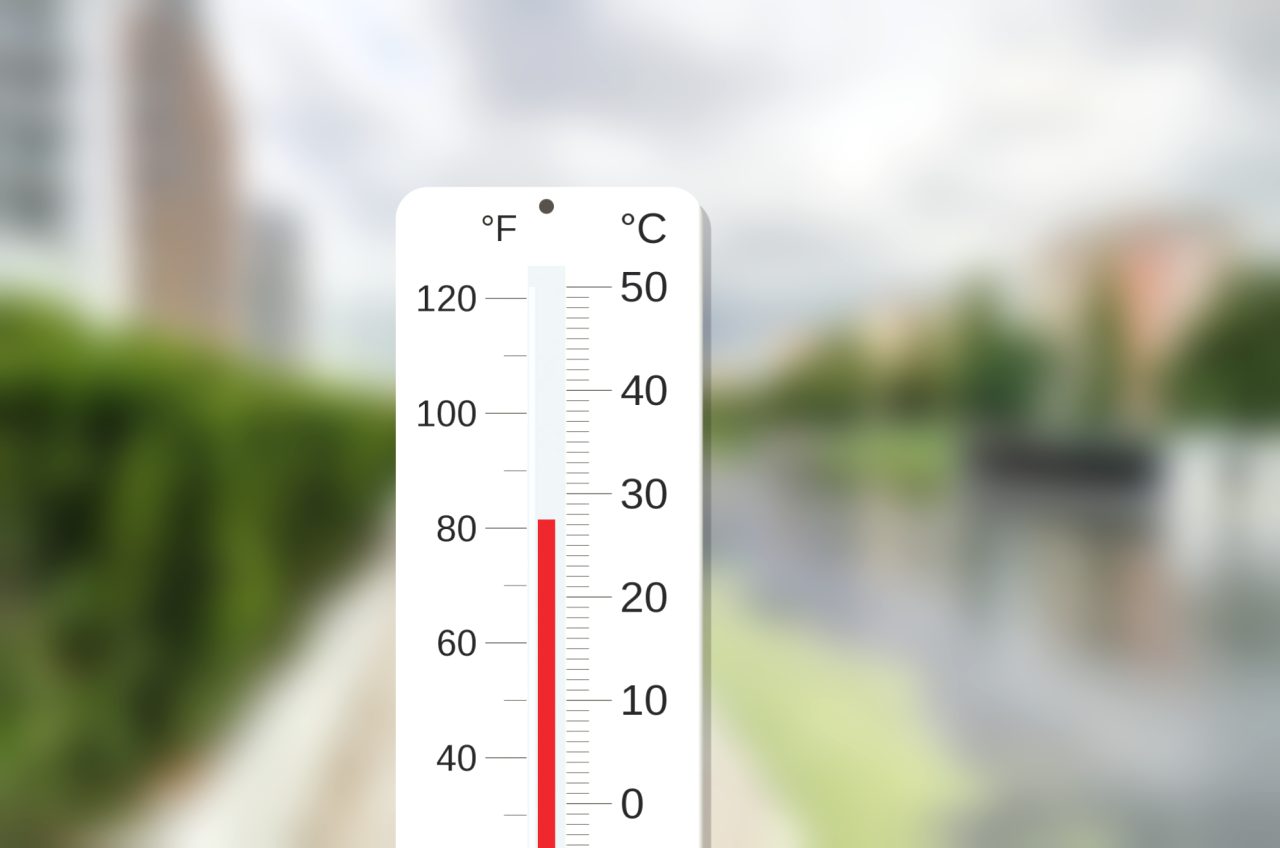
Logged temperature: **27.5** °C
